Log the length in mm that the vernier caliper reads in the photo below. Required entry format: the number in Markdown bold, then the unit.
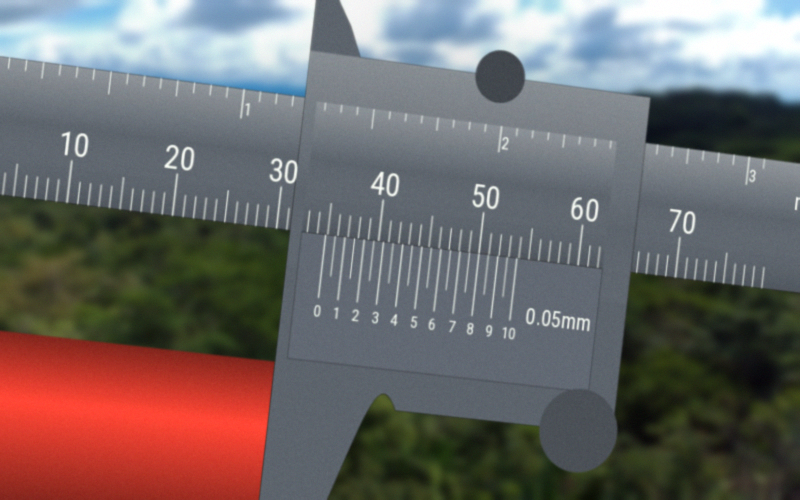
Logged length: **34.8** mm
